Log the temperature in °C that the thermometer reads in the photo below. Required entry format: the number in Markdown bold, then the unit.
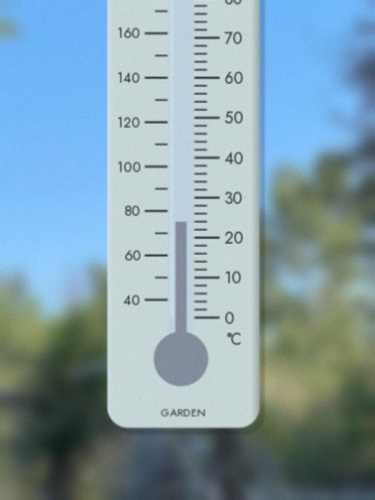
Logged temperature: **24** °C
